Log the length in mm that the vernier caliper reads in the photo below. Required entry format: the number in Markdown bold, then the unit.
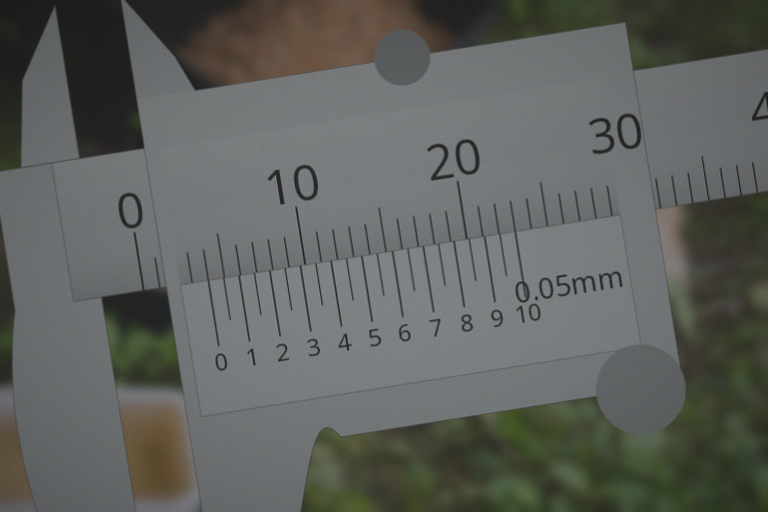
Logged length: **4.0** mm
